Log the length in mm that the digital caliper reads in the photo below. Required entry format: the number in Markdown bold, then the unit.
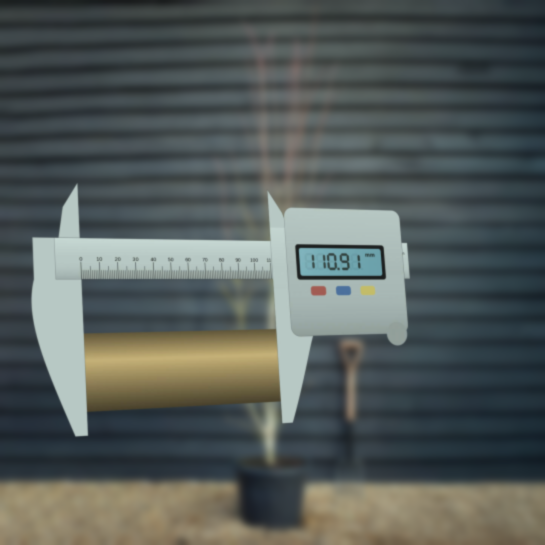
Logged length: **110.91** mm
